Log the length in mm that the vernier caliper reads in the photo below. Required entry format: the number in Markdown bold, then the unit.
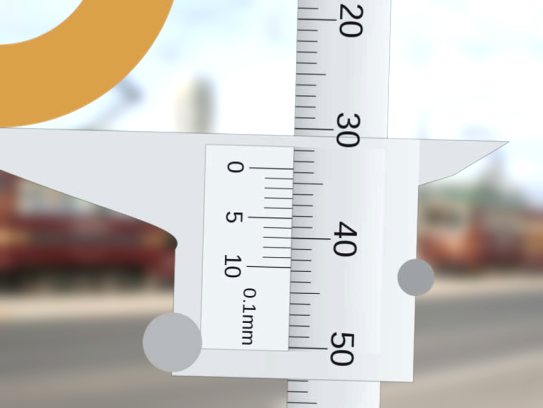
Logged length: **33.7** mm
